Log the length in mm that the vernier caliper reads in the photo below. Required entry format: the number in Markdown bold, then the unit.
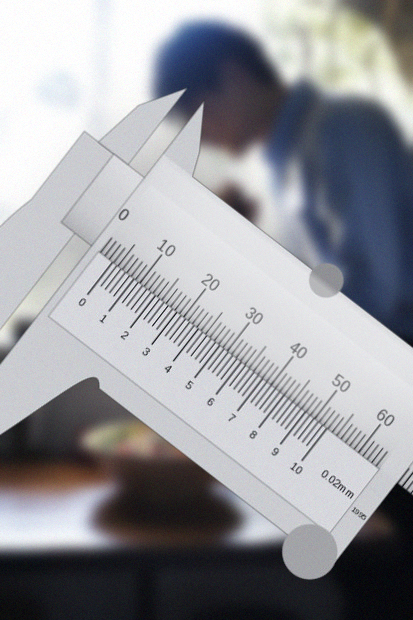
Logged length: **3.8** mm
